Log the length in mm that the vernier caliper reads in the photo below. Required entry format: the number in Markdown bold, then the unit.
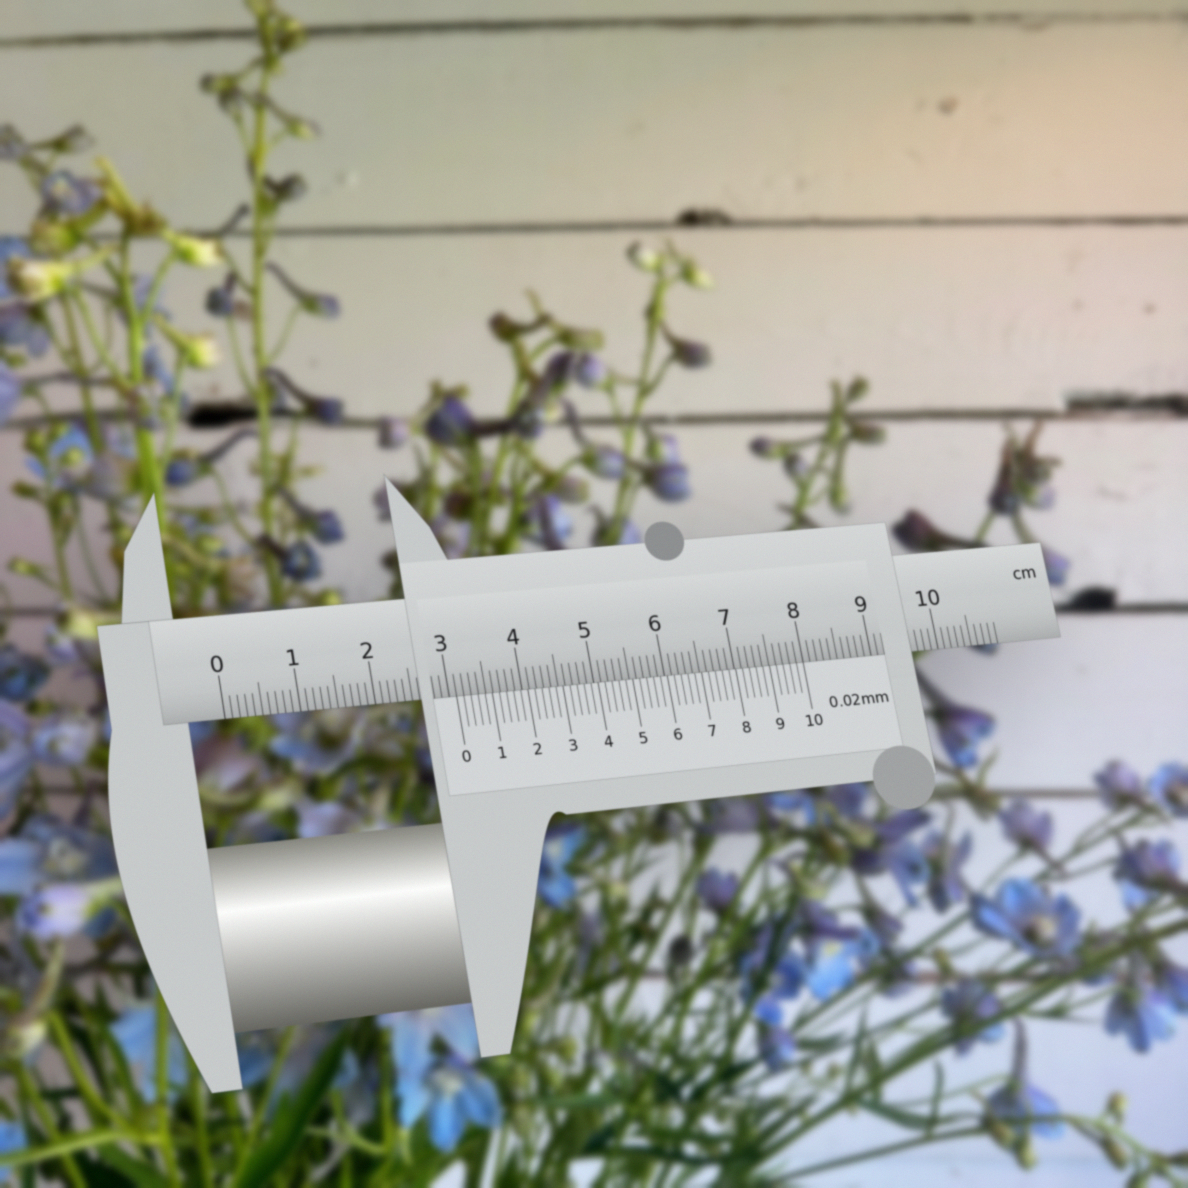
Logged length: **31.0** mm
